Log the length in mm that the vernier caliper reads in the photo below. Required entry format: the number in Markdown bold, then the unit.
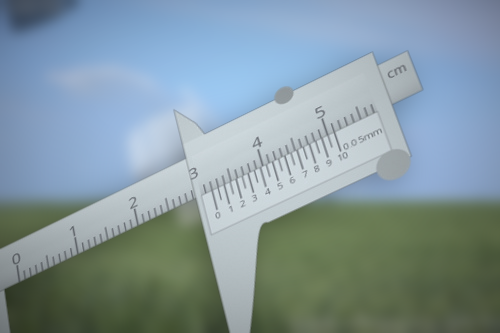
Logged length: **32.0** mm
